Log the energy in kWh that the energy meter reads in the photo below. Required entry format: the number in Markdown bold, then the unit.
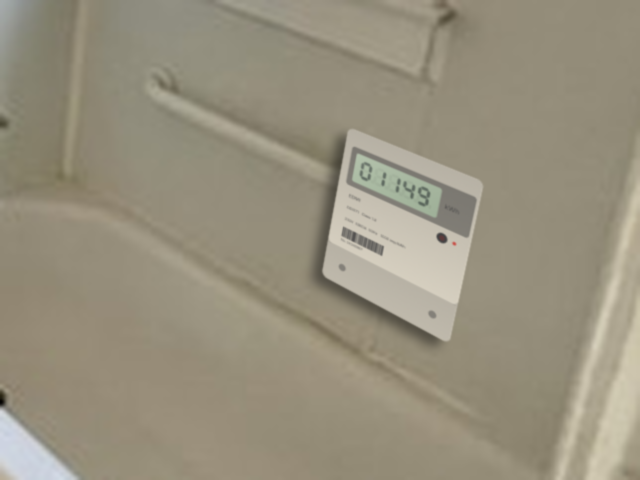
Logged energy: **1149** kWh
